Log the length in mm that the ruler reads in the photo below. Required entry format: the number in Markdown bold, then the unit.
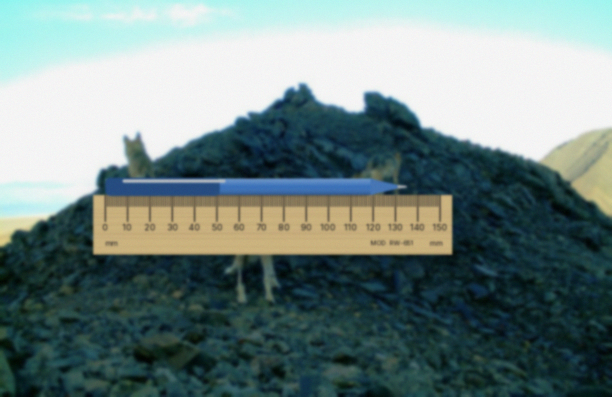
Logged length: **135** mm
